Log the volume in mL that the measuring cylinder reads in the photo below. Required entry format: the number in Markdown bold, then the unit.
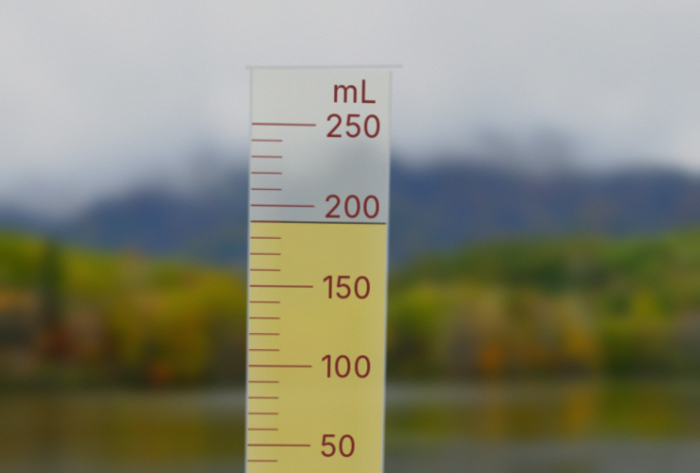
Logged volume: **190** mL
